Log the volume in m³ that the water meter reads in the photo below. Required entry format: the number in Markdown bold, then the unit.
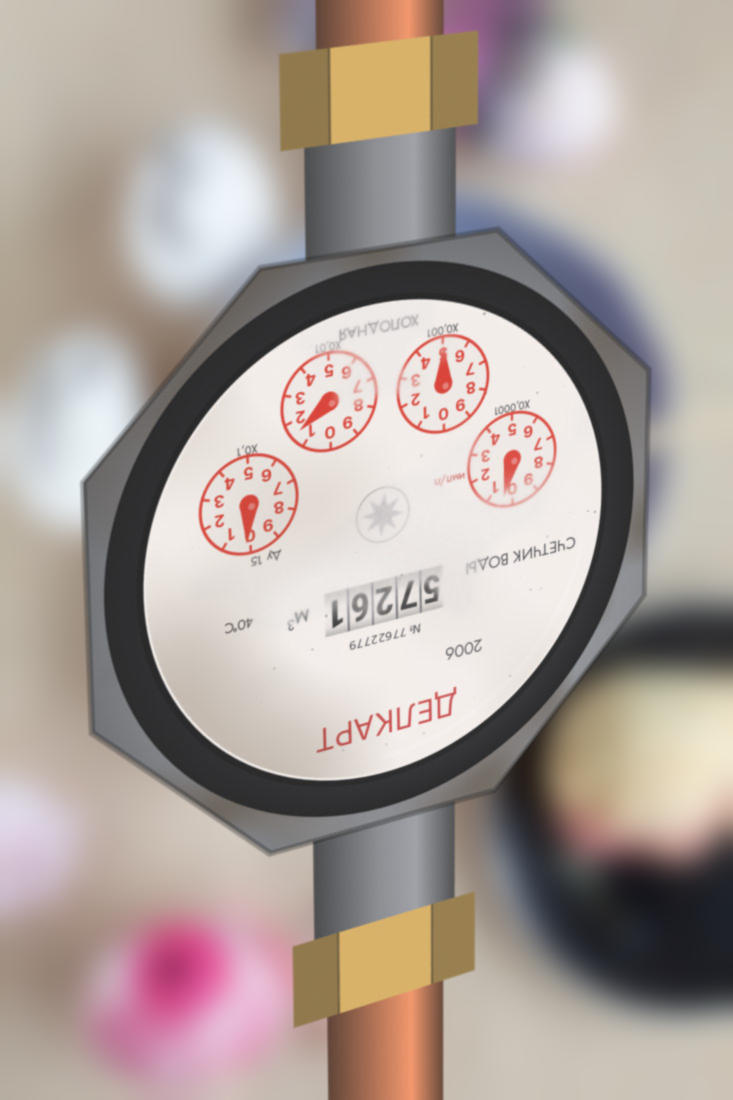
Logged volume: **57261.0150** m³
